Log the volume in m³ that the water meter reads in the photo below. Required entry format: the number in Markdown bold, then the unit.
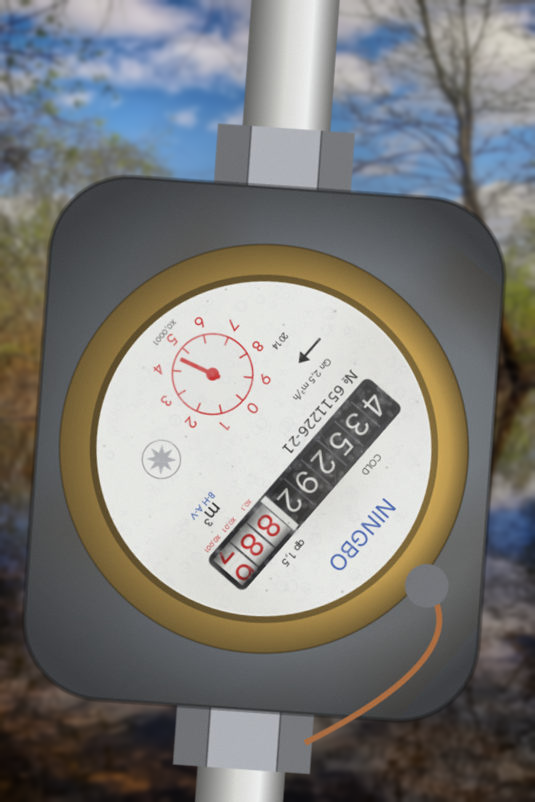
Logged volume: **435292.8864** m³
